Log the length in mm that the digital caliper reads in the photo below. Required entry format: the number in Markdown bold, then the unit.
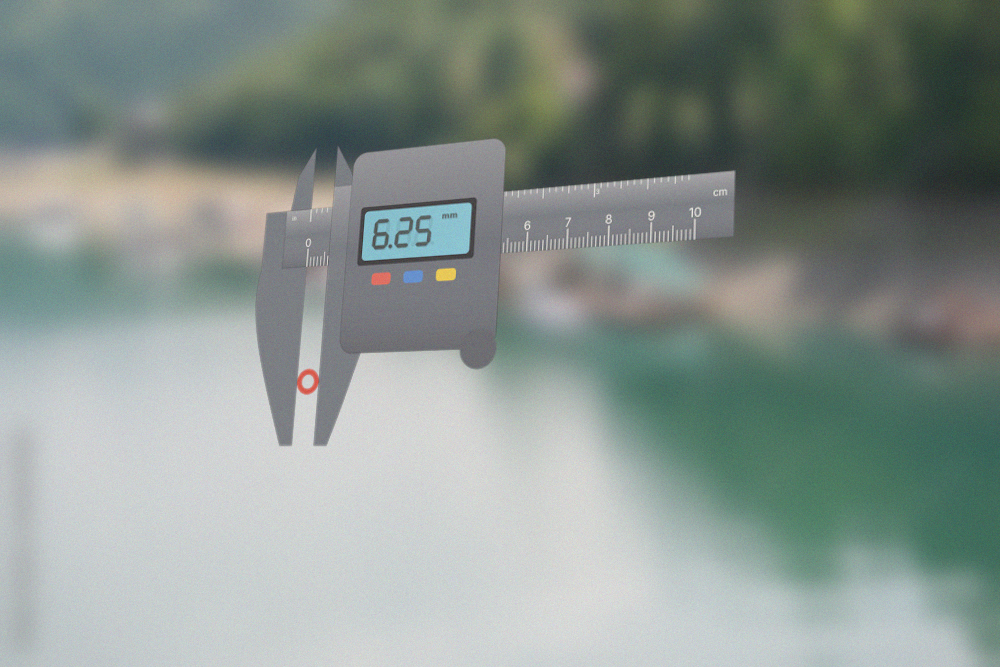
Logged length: **6.25** mm
